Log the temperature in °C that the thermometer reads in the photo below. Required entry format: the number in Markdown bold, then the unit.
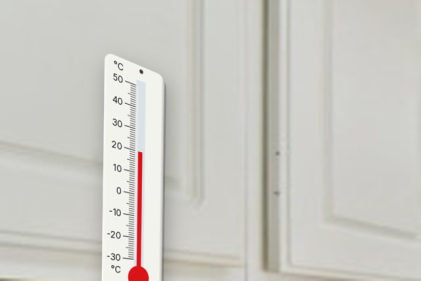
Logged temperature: **20** °C
